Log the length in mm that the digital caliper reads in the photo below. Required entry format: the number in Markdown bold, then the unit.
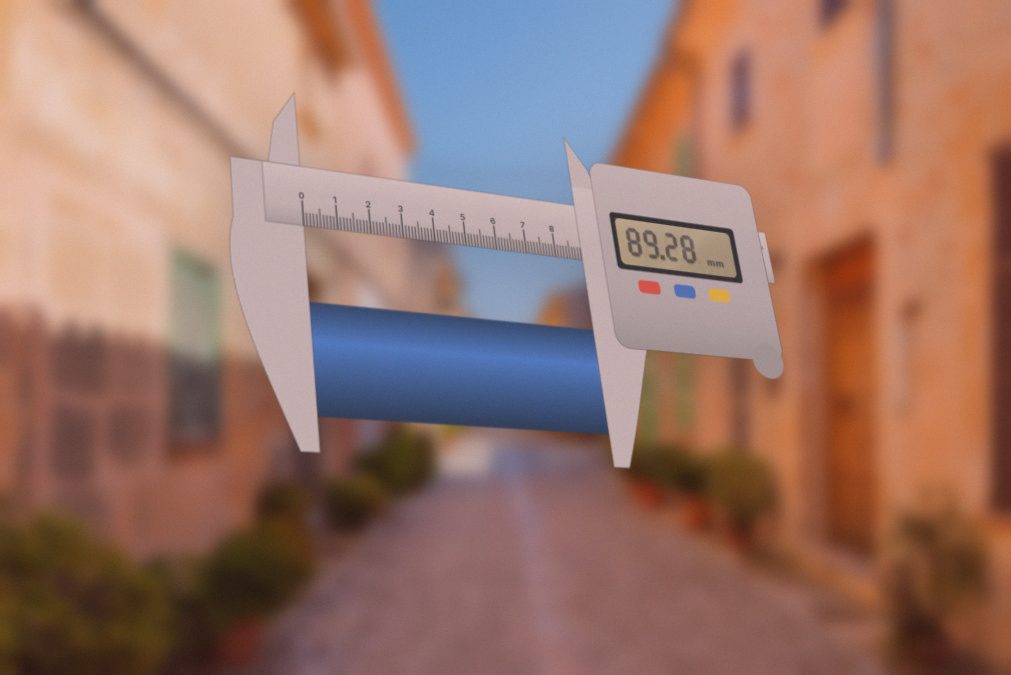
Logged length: **89.28** mm
